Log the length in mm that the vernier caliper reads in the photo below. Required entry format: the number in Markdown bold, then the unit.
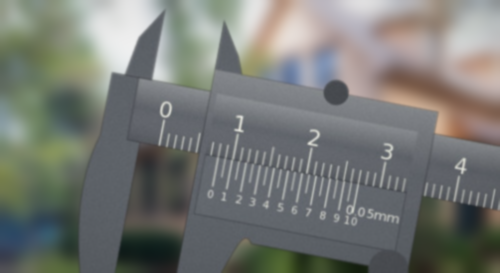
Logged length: **8.0** mm
